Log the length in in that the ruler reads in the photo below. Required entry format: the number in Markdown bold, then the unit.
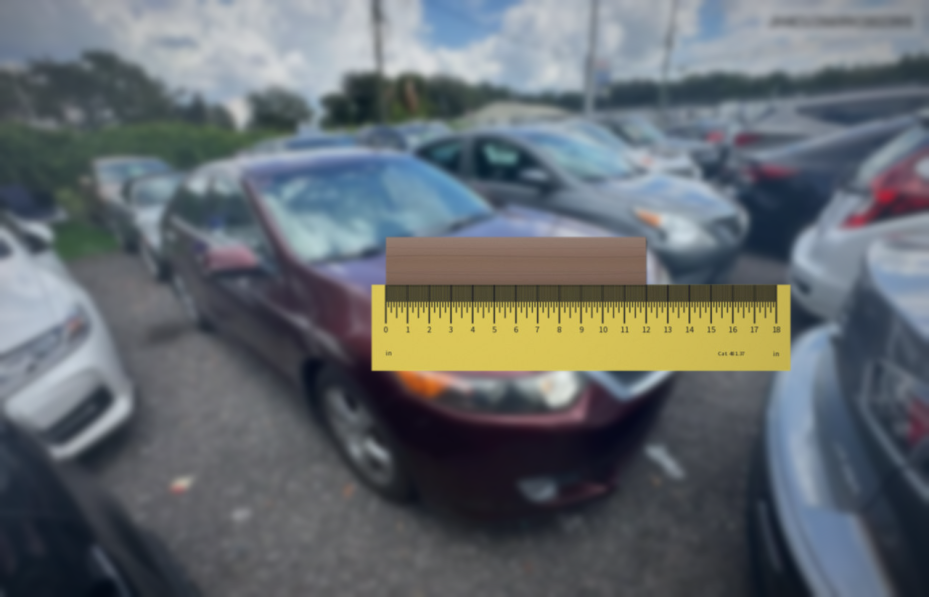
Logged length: **12** in
